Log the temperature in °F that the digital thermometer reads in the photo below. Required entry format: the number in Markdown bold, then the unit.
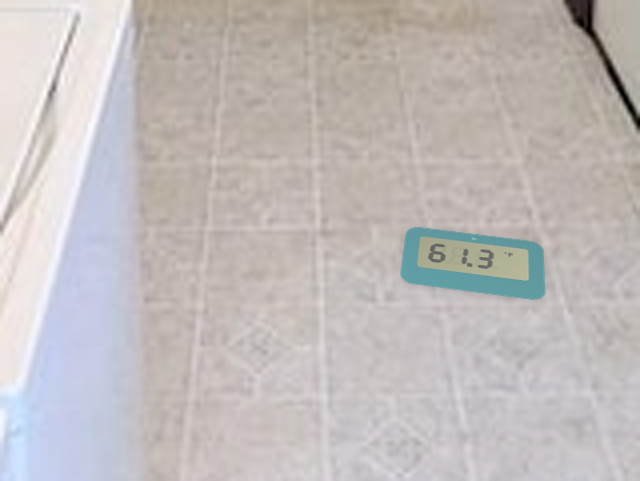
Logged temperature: **61.3** °F
